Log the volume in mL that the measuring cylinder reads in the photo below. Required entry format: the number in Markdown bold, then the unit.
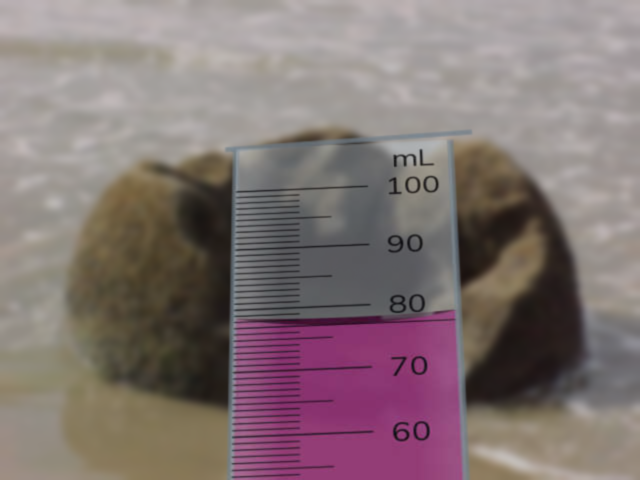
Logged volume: **77** mL
